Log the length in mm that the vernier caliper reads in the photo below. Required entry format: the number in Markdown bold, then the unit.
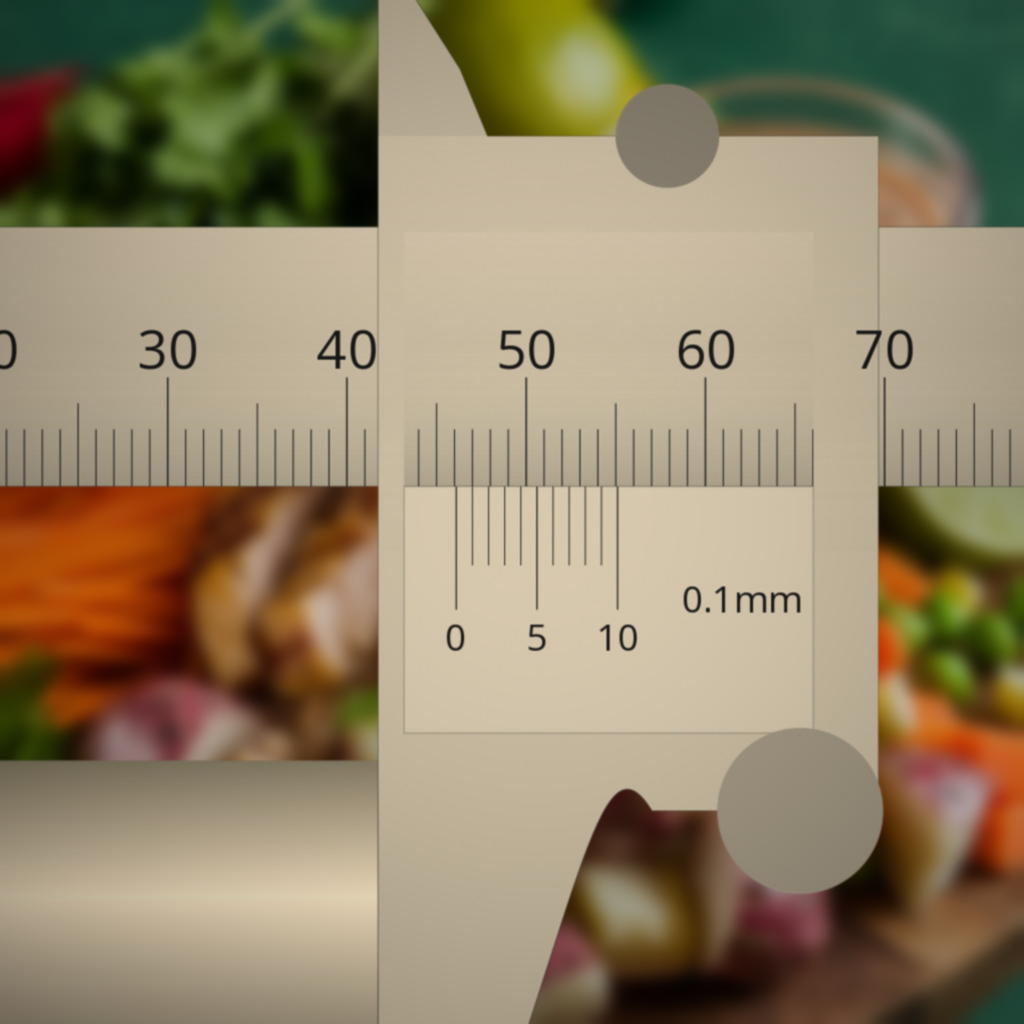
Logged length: **46.1** mm
